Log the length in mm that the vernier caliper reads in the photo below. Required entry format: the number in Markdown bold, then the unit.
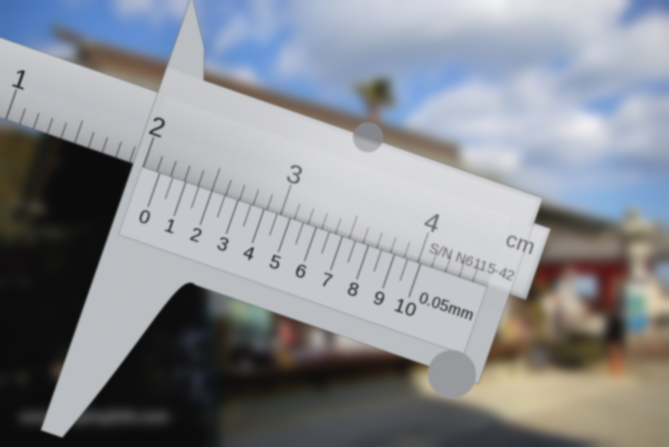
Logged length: **21.2** mm
